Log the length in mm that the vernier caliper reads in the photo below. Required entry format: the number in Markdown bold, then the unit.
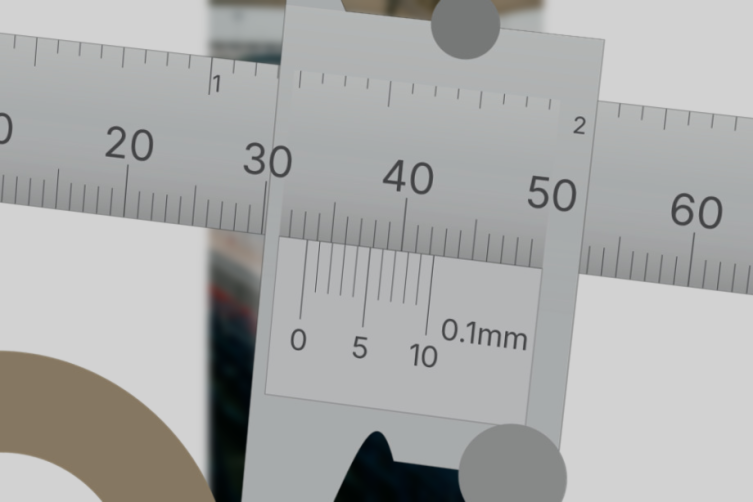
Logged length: **33.3** mm
